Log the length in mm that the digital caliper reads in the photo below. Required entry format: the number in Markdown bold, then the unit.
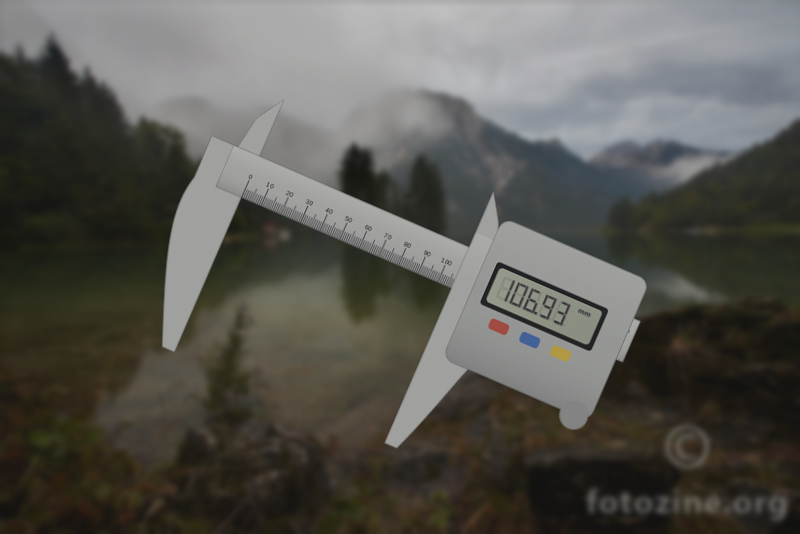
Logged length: **106.93** mm
